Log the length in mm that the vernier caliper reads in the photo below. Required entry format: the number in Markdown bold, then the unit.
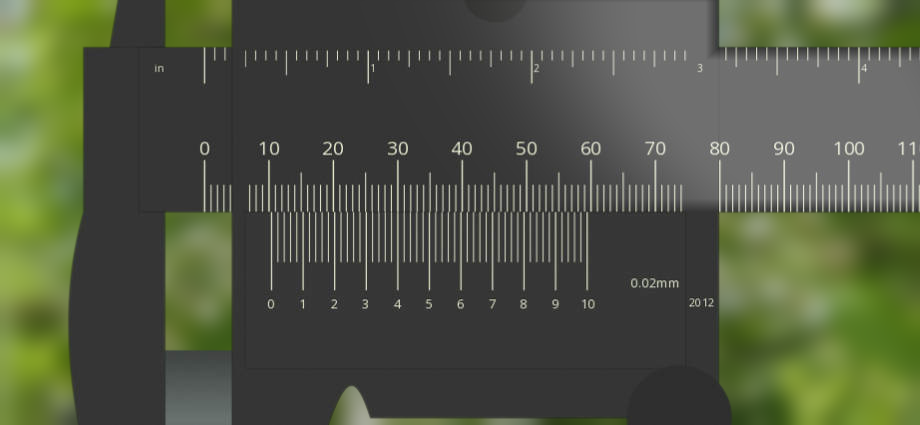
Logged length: **10.4** mm
